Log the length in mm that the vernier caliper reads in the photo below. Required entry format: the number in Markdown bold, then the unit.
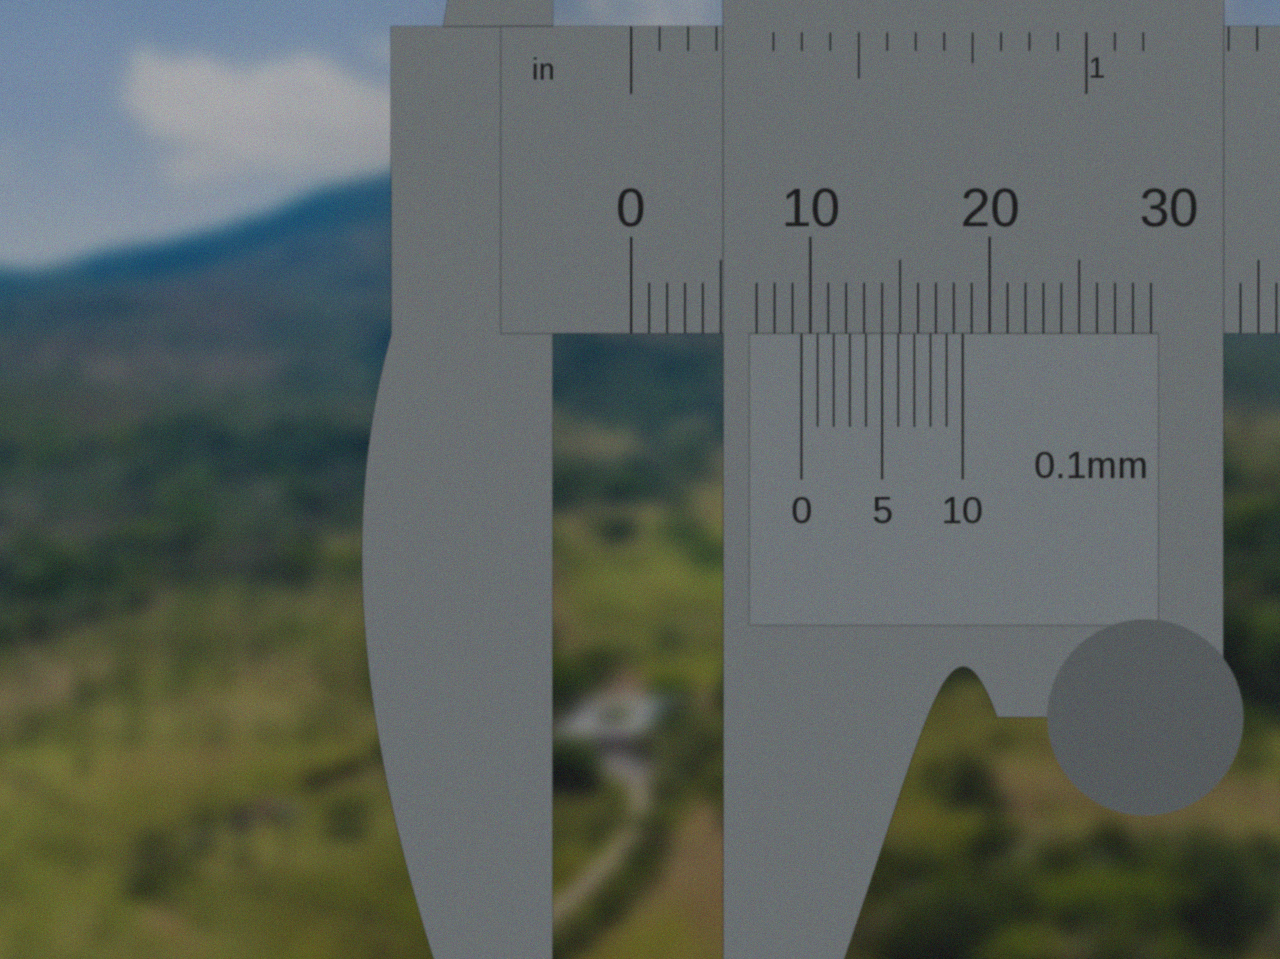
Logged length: **9.5** mm
